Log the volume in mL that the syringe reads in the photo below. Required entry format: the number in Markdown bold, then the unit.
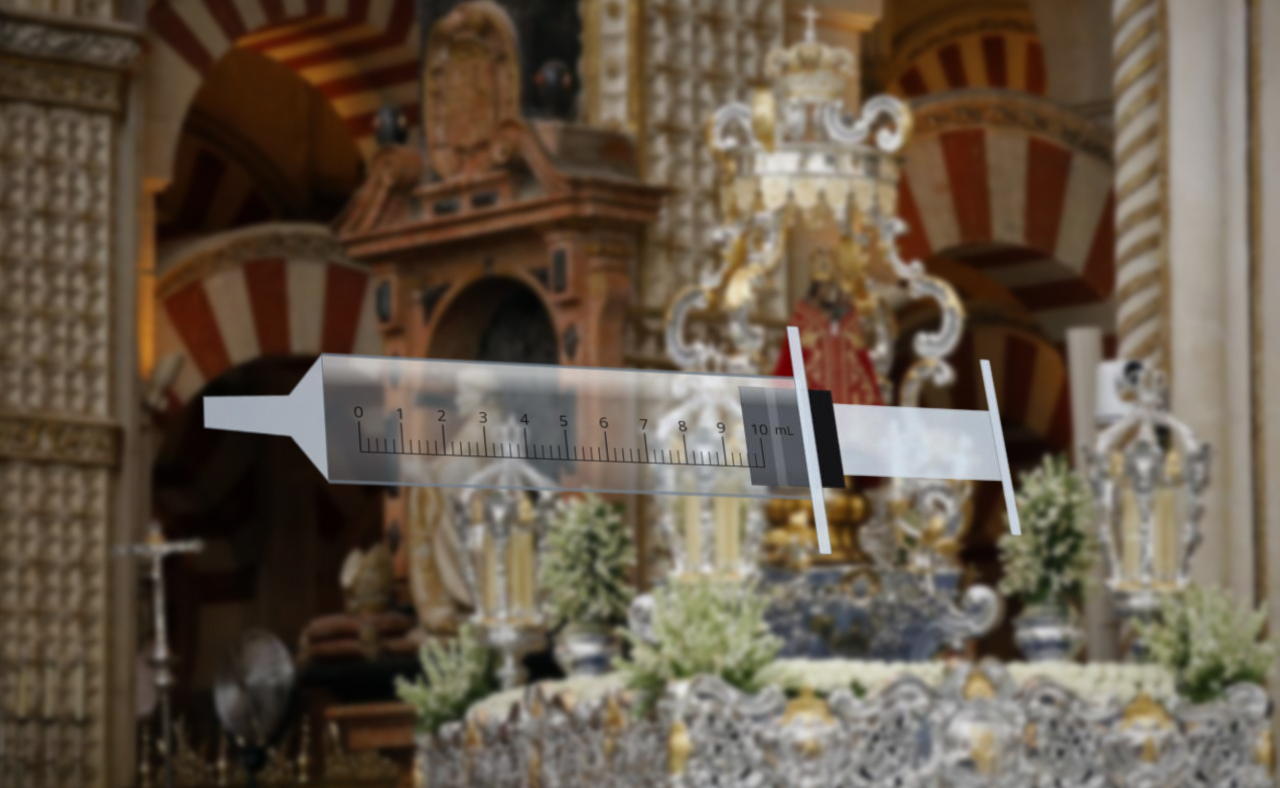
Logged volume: **9.6** mL
